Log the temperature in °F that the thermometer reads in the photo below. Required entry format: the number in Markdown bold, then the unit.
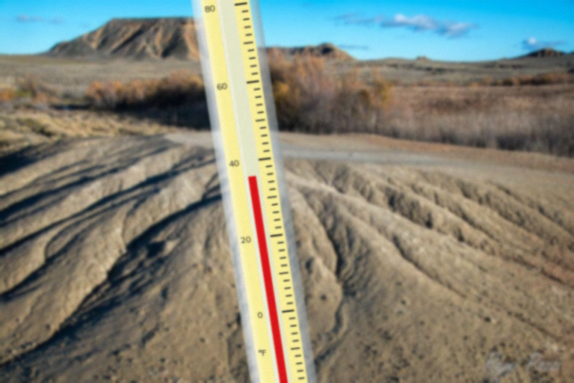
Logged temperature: **36** °F
